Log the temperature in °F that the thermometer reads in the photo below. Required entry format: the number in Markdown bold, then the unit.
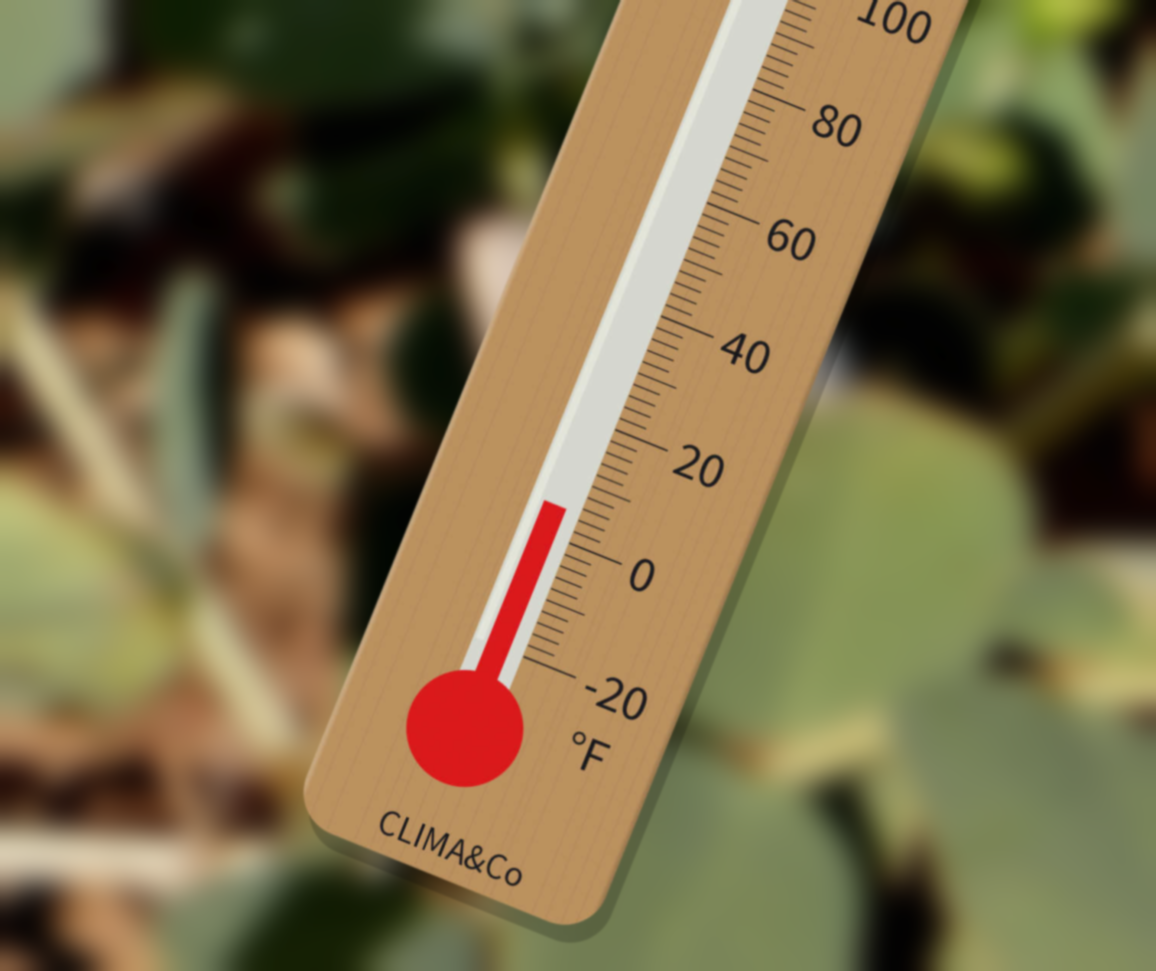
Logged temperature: **5** °F
